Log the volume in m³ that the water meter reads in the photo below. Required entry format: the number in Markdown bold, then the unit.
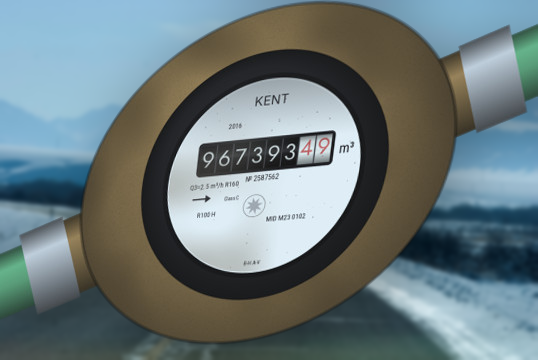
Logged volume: **967393.49** m³
